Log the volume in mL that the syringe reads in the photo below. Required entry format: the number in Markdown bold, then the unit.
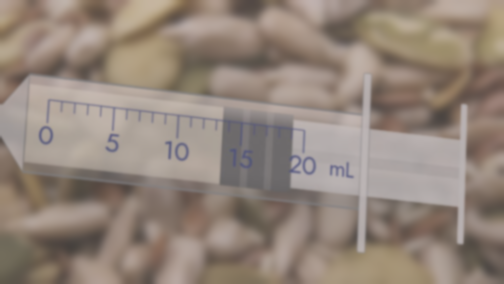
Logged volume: **13.5** mL
